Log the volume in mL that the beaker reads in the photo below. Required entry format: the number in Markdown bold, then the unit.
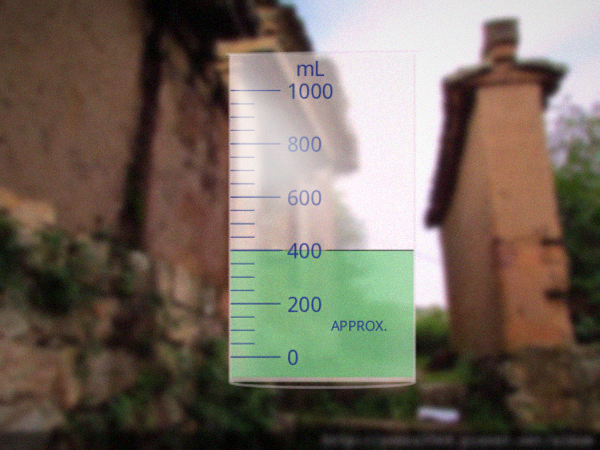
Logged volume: **400** mL
